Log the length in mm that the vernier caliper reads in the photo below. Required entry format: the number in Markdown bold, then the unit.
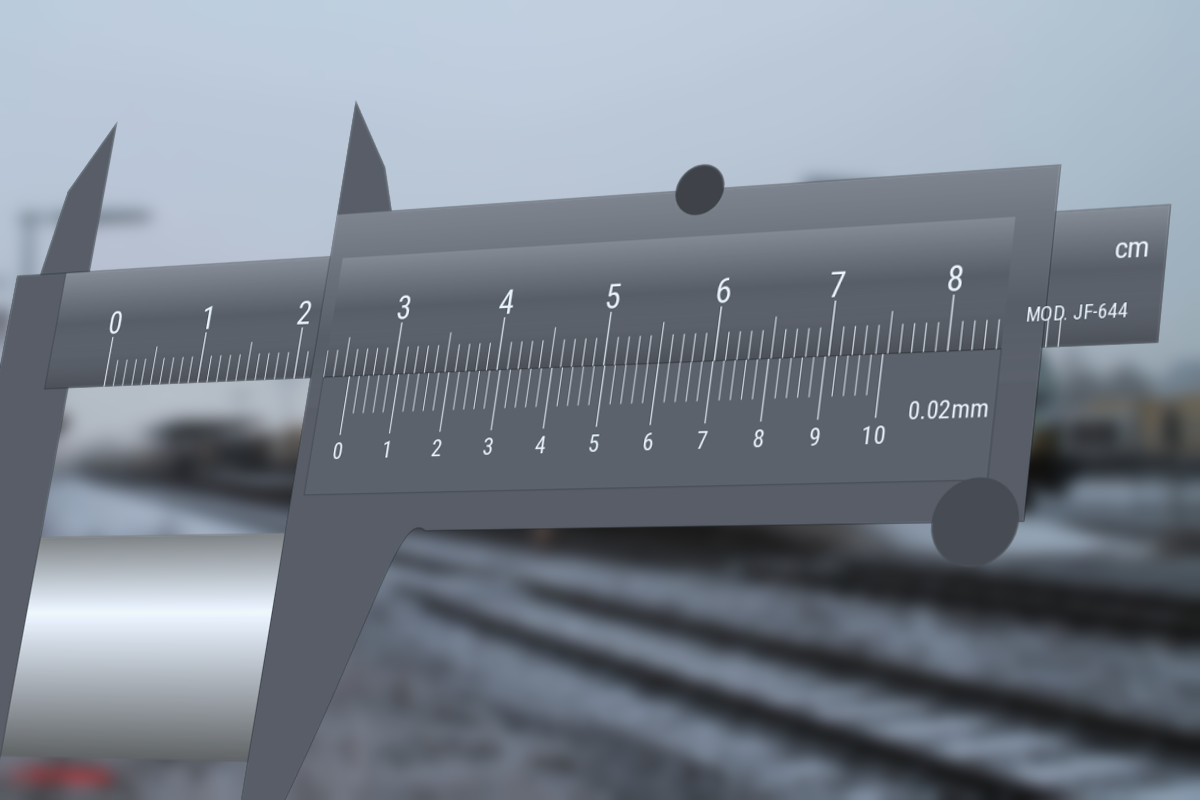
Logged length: **25.6** mm
